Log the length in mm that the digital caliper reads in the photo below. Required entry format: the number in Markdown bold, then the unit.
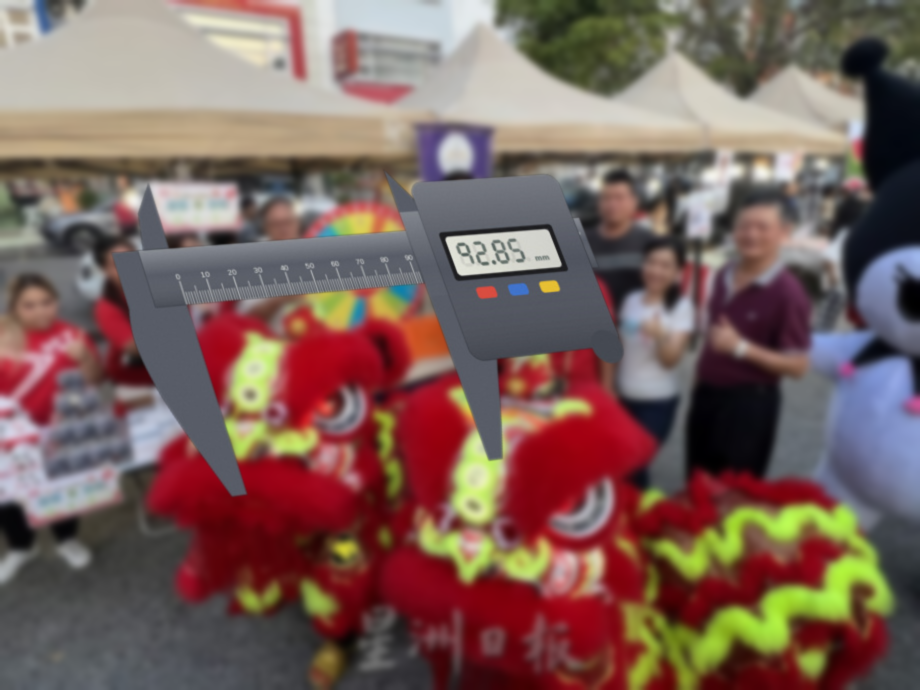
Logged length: **92.85** mm
